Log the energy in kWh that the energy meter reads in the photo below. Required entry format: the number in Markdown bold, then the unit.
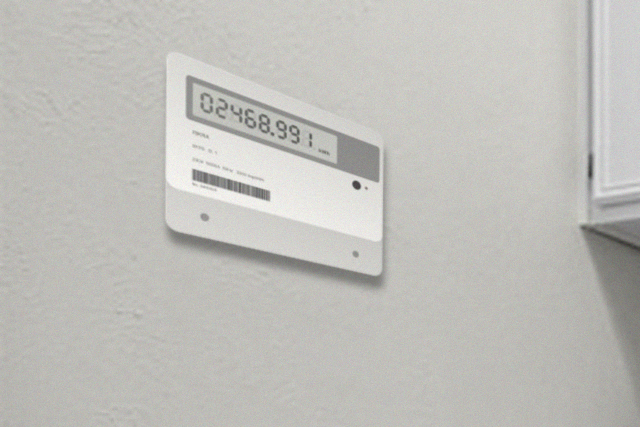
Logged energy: **2468.991** kWh
